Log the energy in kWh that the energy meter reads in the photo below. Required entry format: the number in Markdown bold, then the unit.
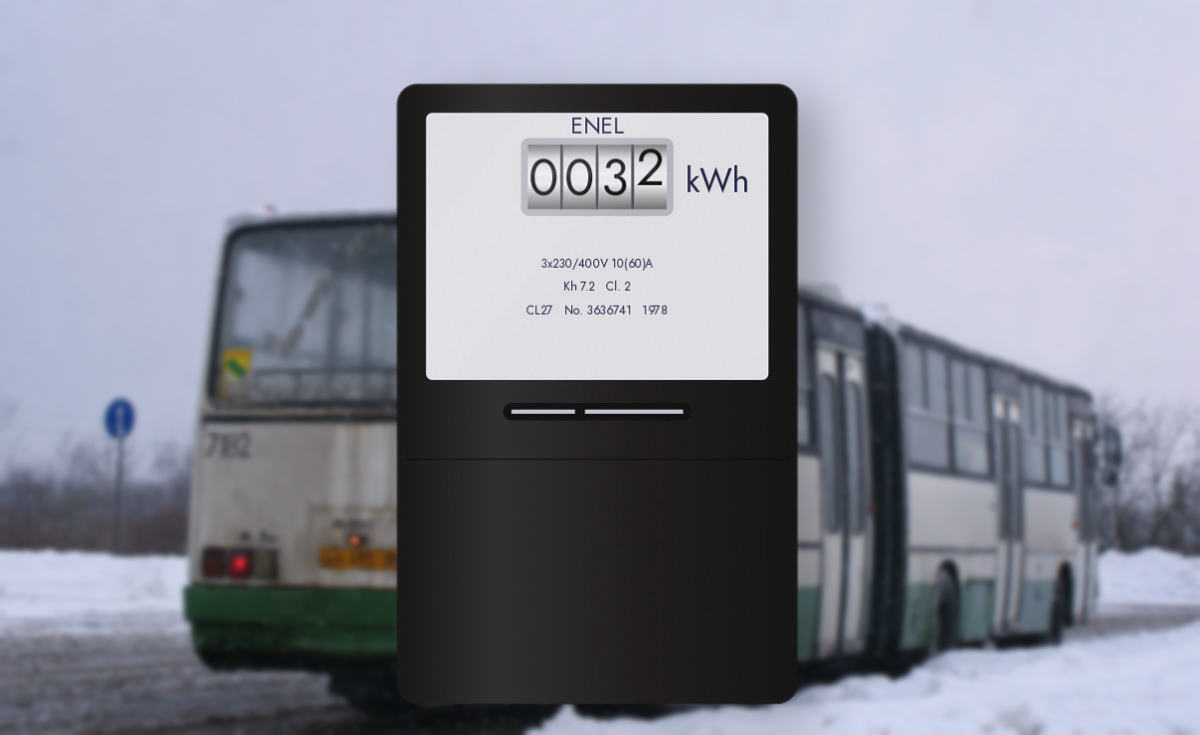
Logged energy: **32** kWh
